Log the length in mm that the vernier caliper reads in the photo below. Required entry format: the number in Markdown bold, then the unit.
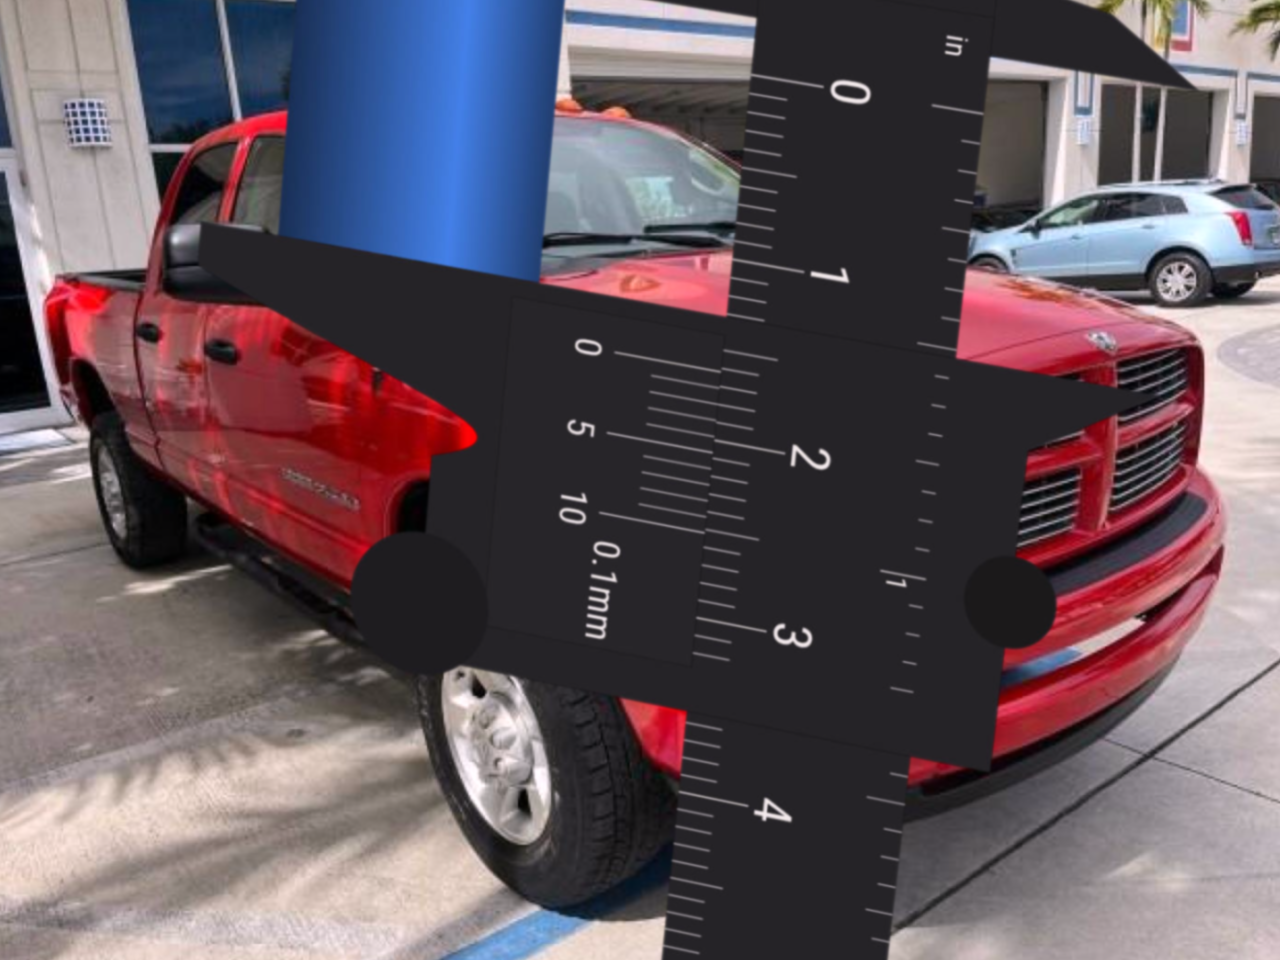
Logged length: **16.2** mm
